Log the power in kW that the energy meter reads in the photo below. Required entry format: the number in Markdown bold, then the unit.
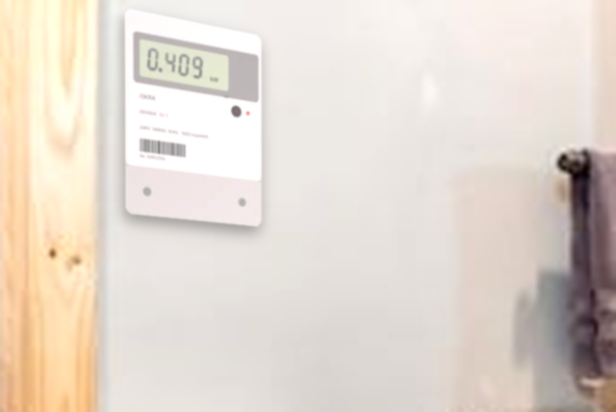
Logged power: **0.409** kW
